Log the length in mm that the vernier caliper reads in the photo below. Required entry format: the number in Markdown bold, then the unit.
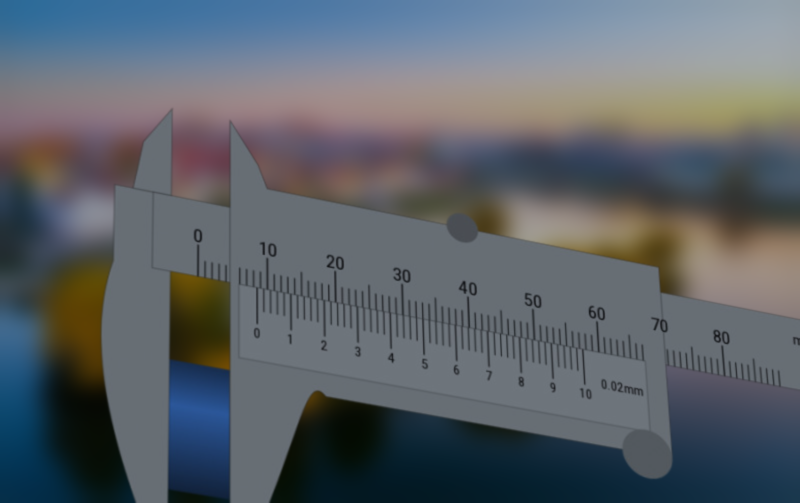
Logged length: **8.5** mm
